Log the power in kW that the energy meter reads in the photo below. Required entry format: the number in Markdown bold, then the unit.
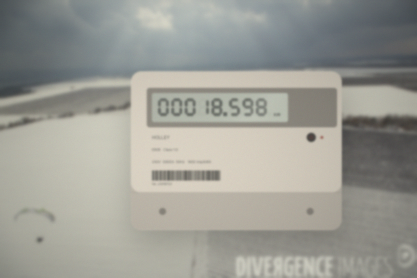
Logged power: **18.598** kW
